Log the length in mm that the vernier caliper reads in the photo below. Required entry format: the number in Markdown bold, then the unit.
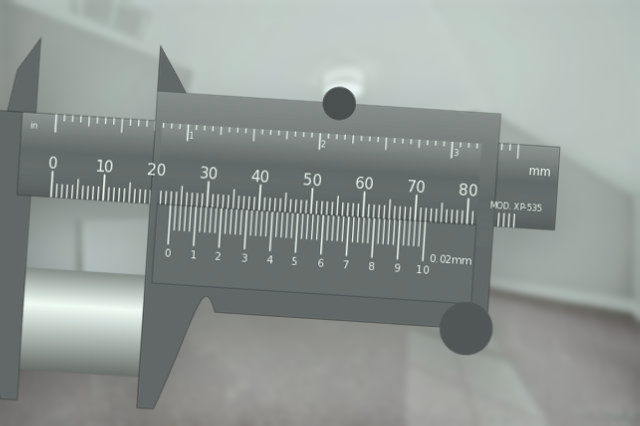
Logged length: **23.0** mm
